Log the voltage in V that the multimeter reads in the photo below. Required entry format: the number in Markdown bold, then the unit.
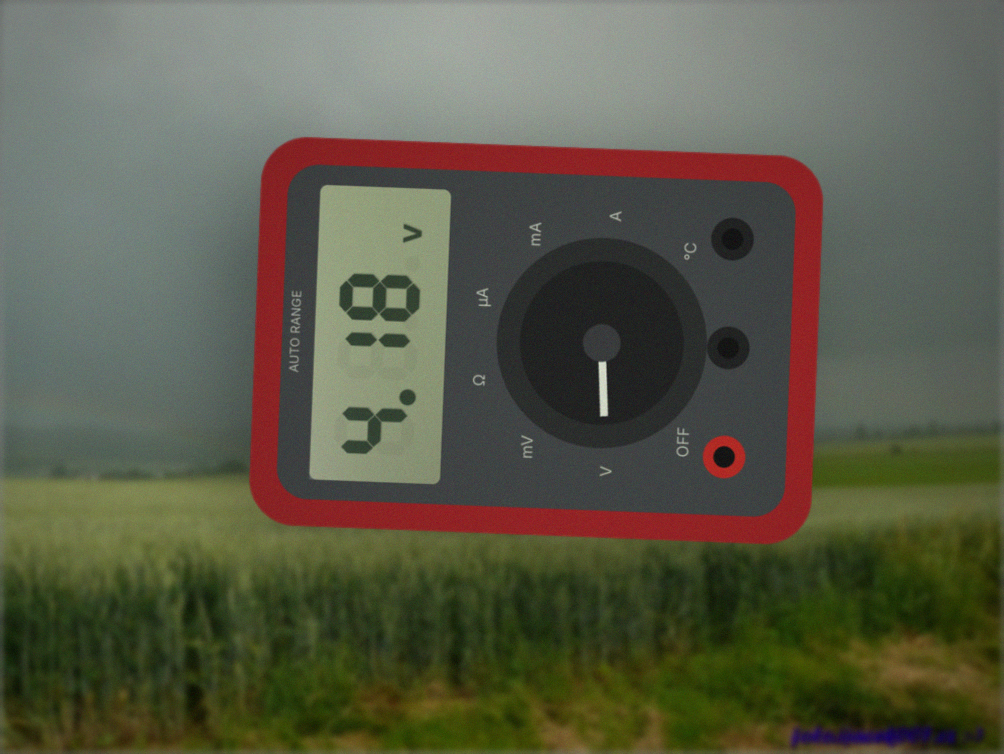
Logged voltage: **4.18** V
